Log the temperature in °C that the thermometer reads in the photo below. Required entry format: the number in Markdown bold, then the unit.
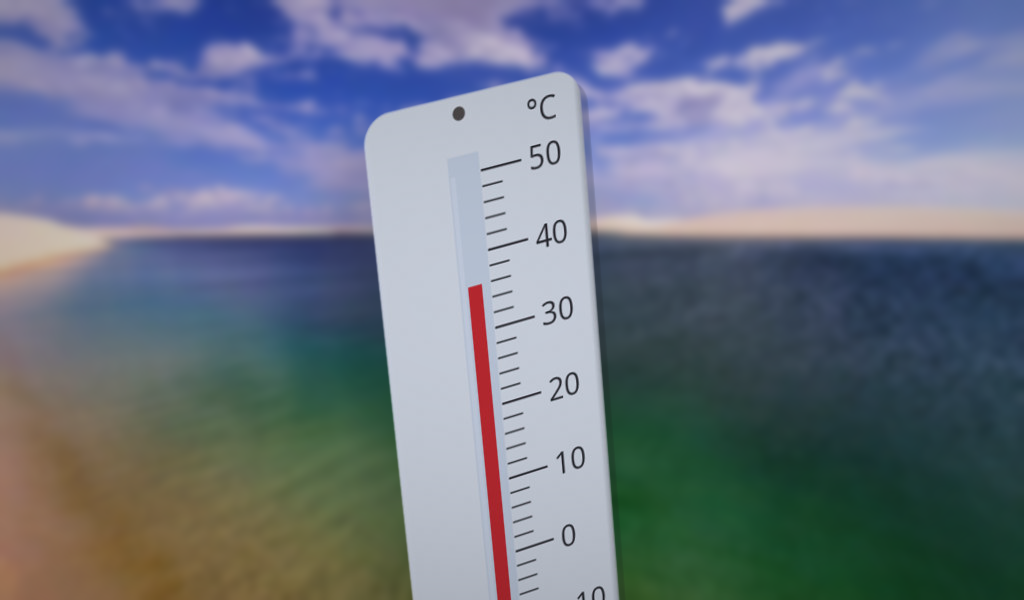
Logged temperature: **36** °C
